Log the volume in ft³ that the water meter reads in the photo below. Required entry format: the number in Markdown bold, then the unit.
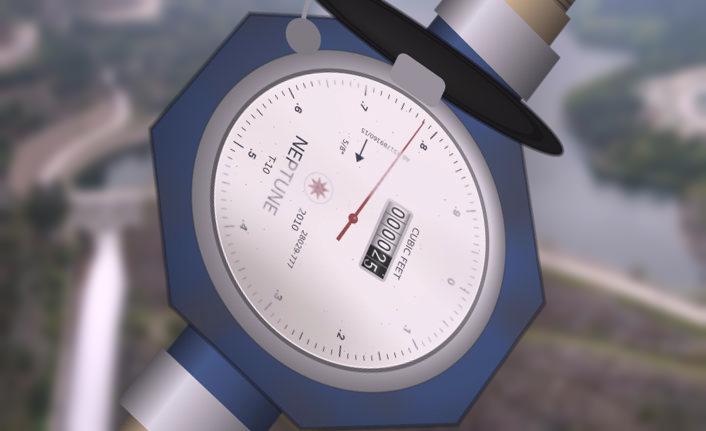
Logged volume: **24.78** ft³
